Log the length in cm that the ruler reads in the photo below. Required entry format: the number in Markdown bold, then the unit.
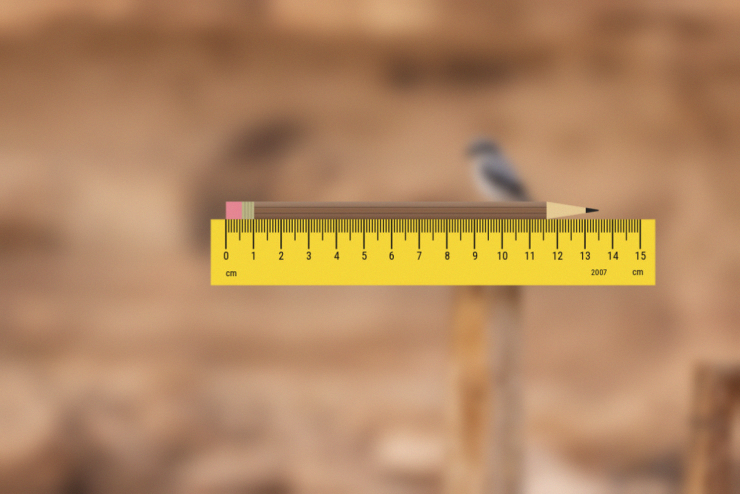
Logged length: **13.5** cm
